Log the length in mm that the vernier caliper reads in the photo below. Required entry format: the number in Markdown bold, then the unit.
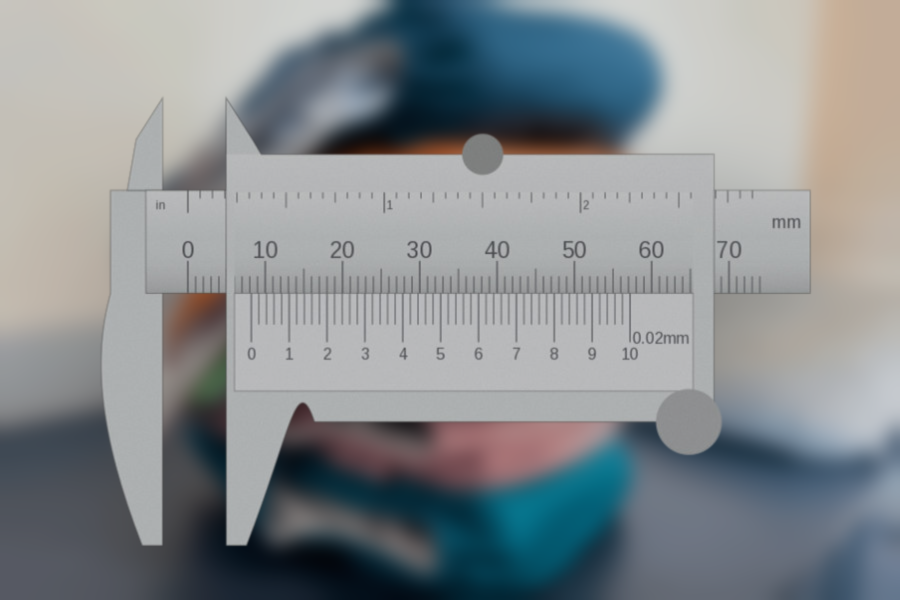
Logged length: **8.2** mm
